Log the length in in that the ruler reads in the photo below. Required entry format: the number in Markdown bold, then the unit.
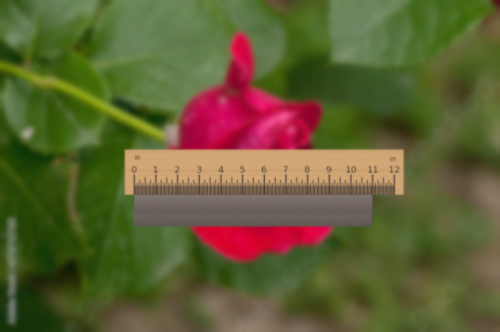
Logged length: **11** in
